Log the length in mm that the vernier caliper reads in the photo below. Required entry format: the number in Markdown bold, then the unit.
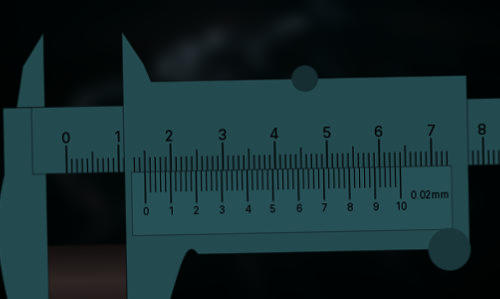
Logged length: **15.0** mm
